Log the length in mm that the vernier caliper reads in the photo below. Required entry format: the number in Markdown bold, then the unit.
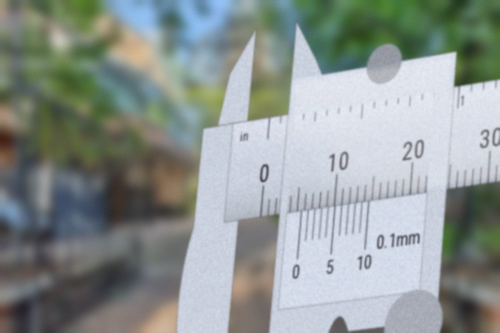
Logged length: **5.6** mm
